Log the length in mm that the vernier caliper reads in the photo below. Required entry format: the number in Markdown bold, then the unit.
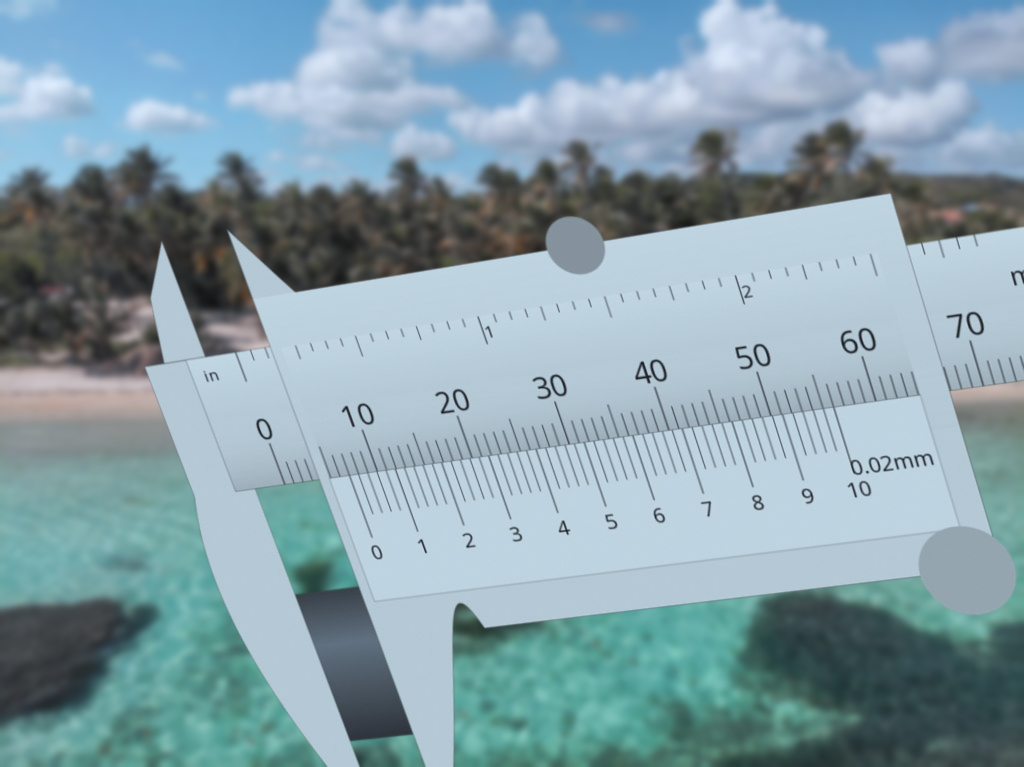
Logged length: **7.0** mm
